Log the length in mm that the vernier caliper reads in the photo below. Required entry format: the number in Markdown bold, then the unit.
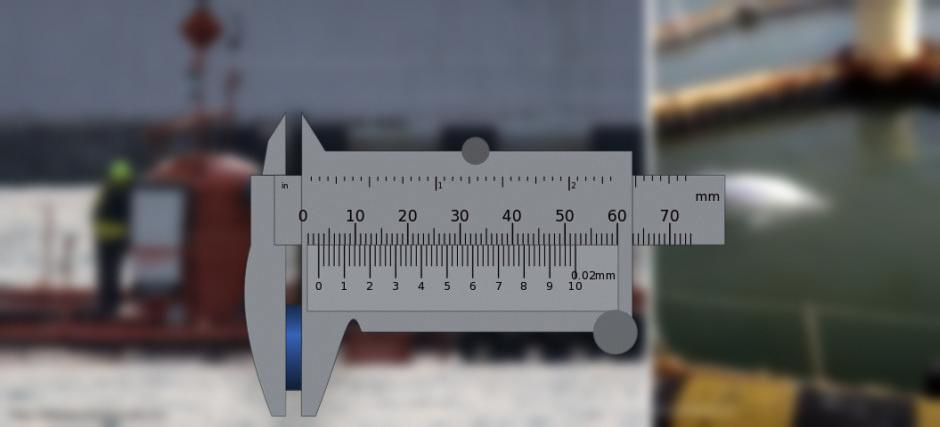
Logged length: **3.0** mm
